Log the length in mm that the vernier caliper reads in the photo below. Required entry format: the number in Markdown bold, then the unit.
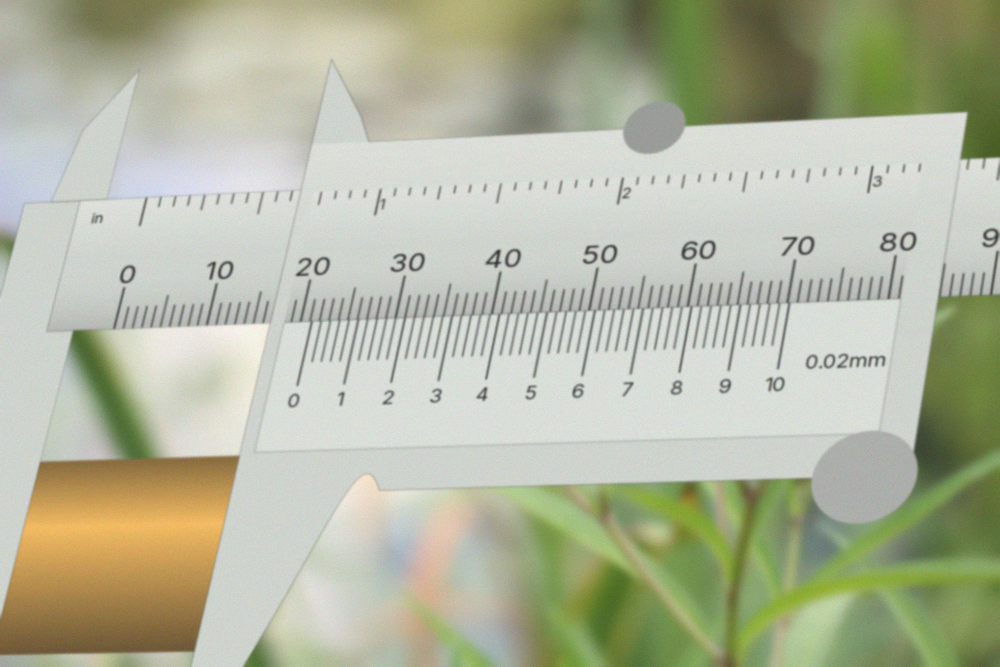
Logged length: **21.2** mm
